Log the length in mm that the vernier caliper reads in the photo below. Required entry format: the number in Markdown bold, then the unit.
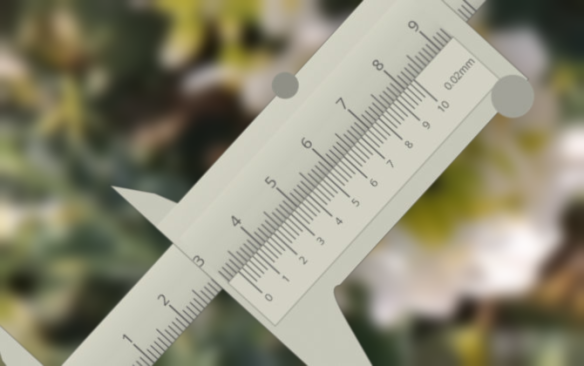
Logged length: **33.5** mm
